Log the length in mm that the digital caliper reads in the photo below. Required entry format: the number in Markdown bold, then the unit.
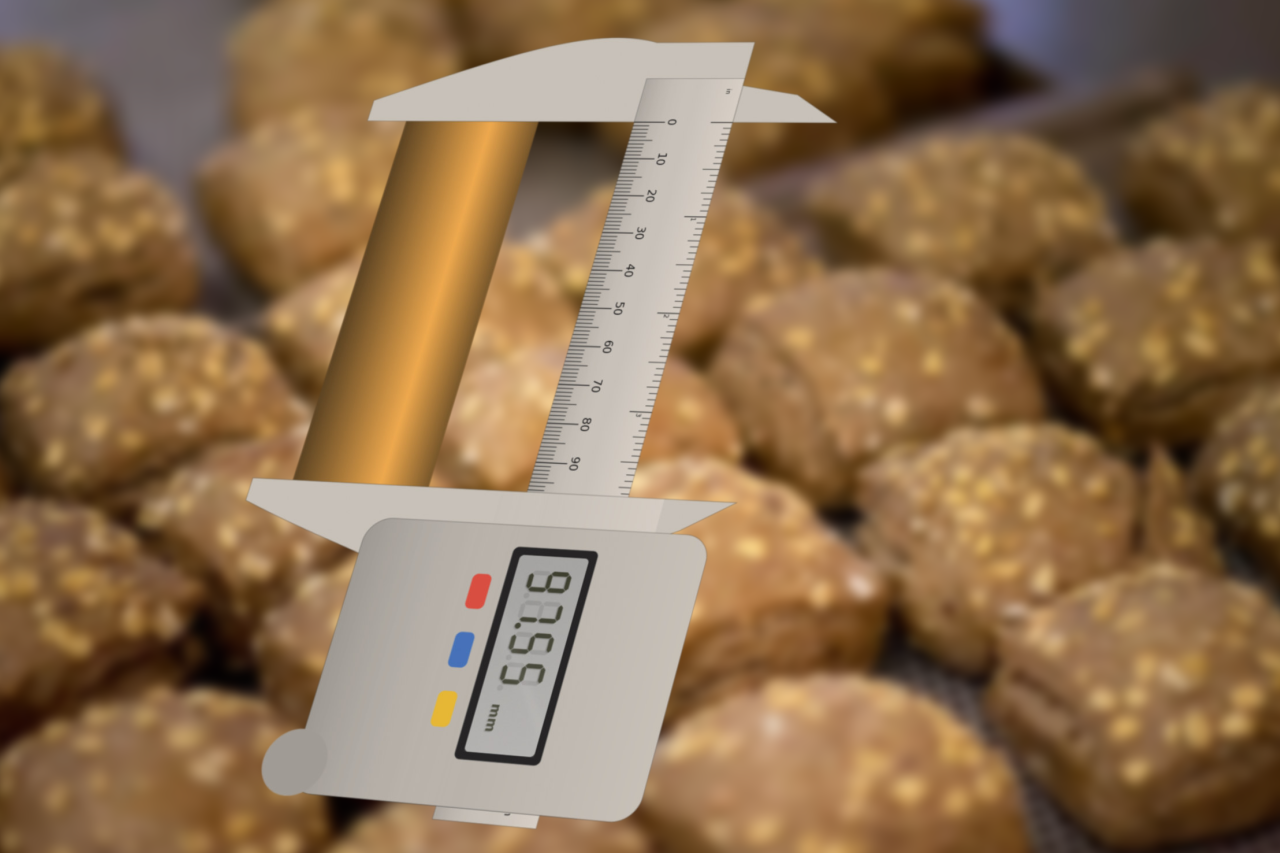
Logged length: **97.55** mm
